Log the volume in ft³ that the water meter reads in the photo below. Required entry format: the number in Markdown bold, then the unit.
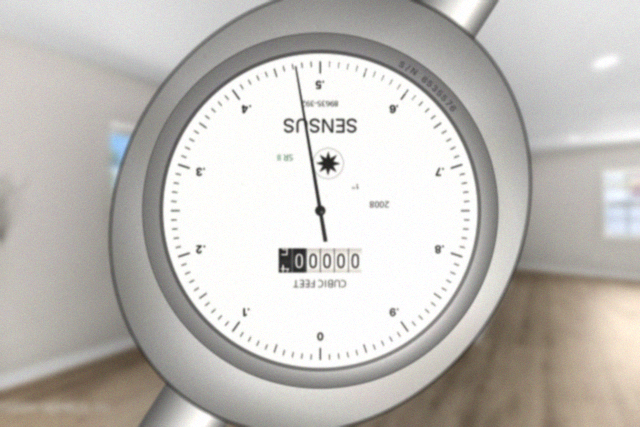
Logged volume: **4.47** ft³
